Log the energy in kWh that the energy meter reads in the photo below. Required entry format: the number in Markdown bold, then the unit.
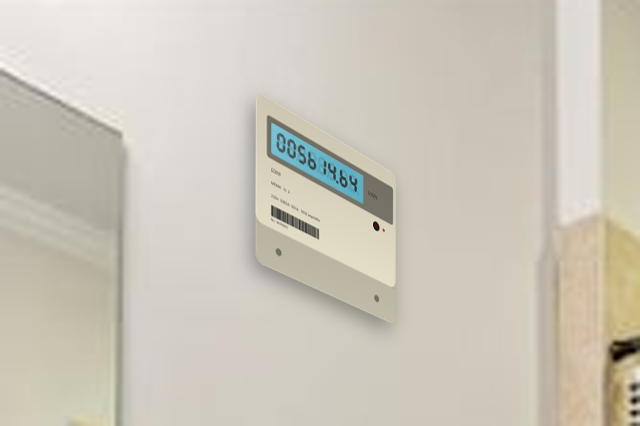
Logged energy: **5614.64** kWh
